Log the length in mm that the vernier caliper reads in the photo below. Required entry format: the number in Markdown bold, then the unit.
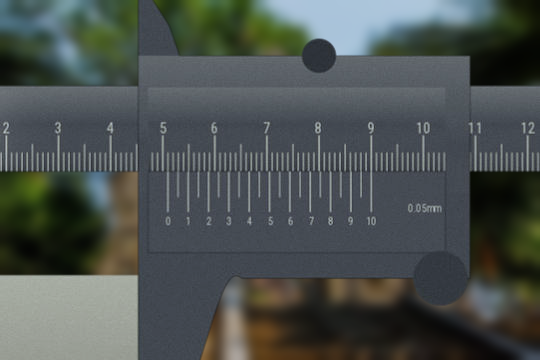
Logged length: **51.0** mm
